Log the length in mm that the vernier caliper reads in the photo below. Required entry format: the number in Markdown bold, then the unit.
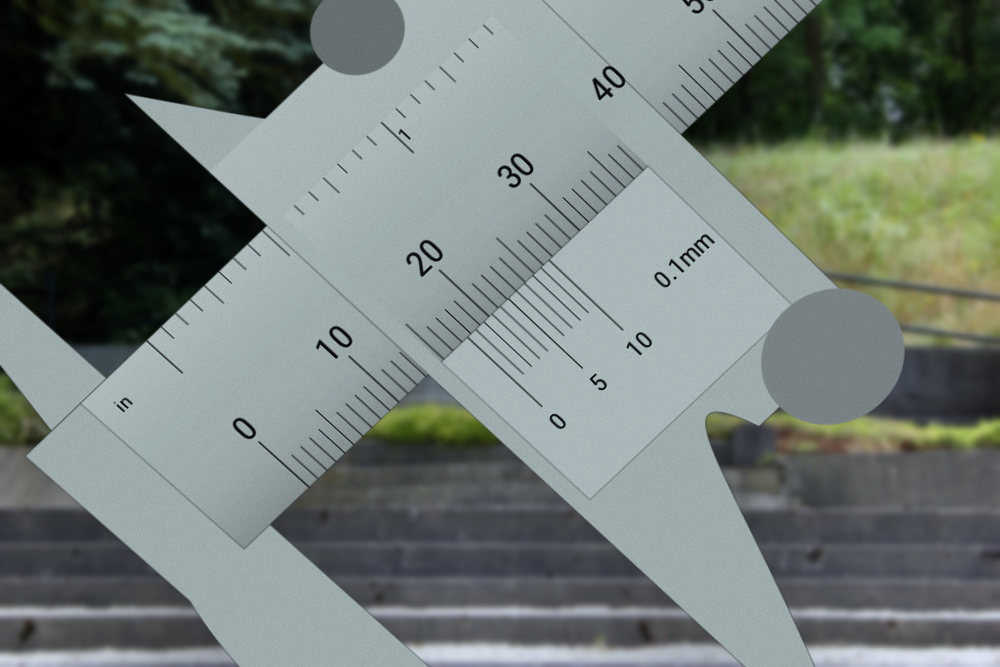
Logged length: **17.6** mm
